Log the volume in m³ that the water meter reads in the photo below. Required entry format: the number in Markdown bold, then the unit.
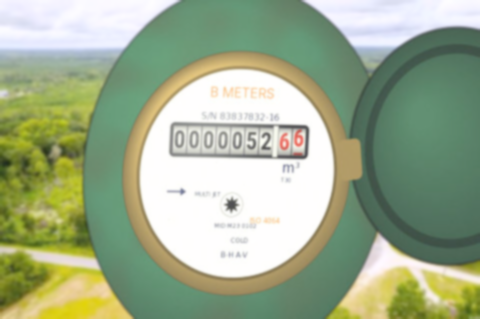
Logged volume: **52.66** m³
